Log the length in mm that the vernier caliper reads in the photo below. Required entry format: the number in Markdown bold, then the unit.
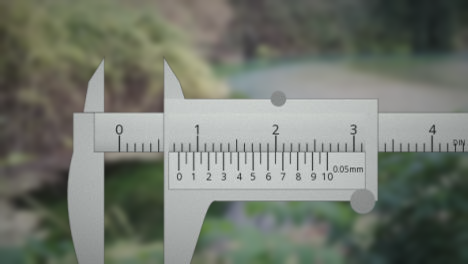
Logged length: **7.6** mm
